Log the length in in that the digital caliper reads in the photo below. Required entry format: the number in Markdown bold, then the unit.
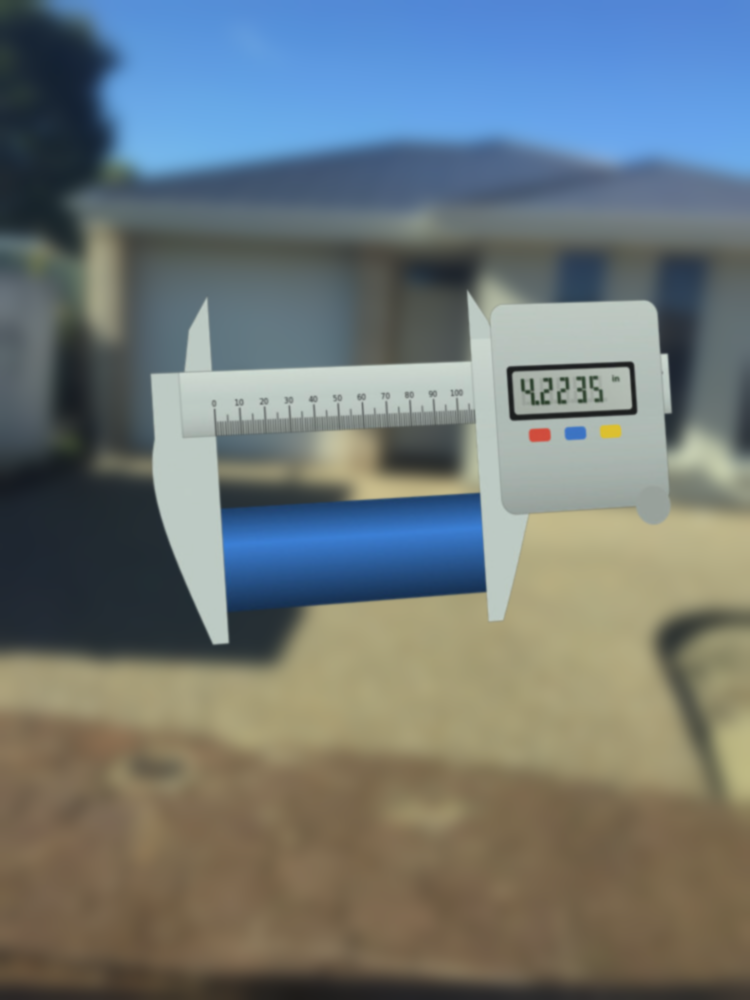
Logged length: **4.2235** in
